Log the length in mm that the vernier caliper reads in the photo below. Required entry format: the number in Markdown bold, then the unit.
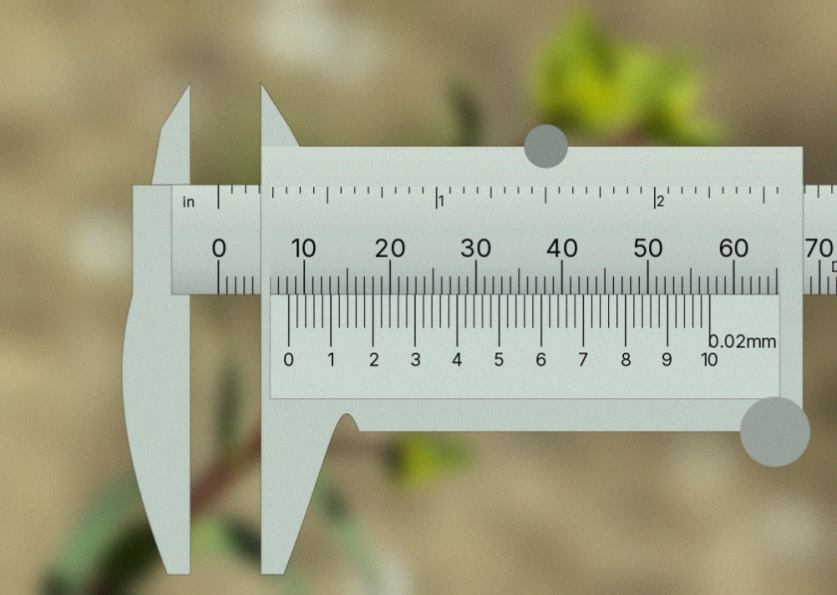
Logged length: **8.2** mm
